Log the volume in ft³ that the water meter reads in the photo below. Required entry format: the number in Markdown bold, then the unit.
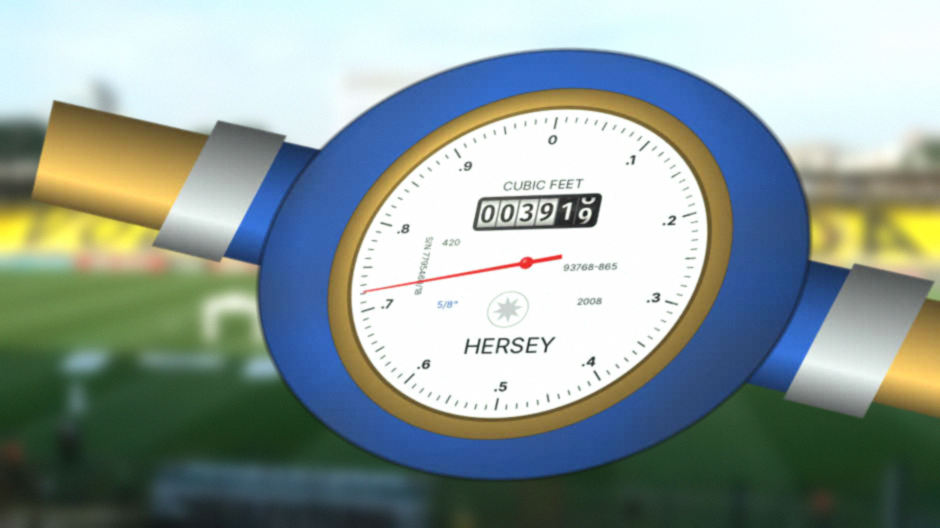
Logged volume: **3918.72** ft³
